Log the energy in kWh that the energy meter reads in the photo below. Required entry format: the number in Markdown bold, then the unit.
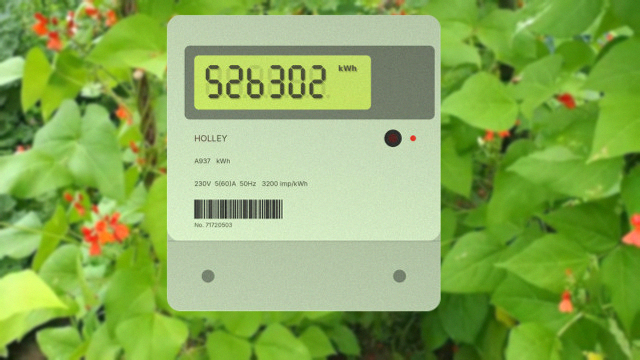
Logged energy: **526302** kWh
